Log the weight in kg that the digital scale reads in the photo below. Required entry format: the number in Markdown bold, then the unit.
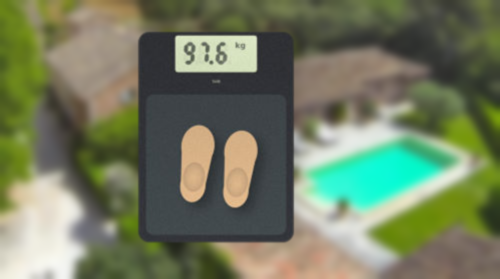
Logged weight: **97.6** kg
